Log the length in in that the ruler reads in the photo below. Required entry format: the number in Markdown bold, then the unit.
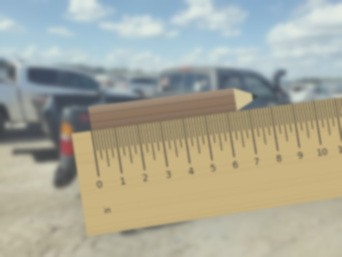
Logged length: **7.5** in
